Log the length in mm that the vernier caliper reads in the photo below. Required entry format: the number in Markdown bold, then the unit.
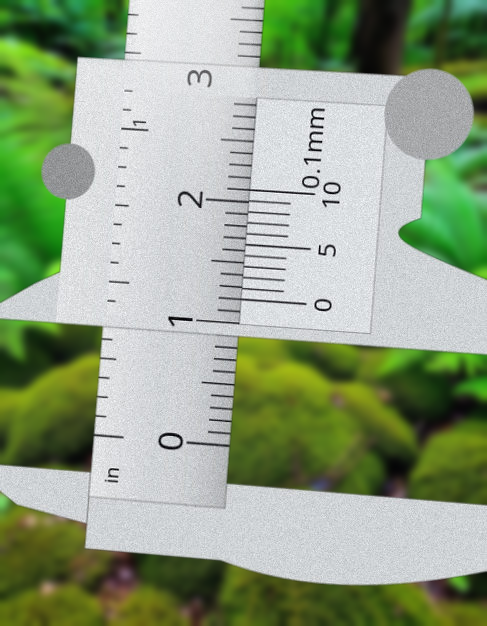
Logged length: **12.0** mm
